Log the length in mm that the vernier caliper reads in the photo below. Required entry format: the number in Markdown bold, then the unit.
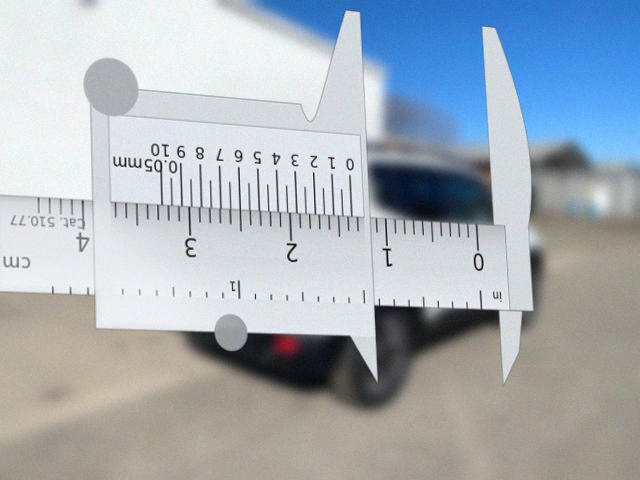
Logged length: **13.6** mm
